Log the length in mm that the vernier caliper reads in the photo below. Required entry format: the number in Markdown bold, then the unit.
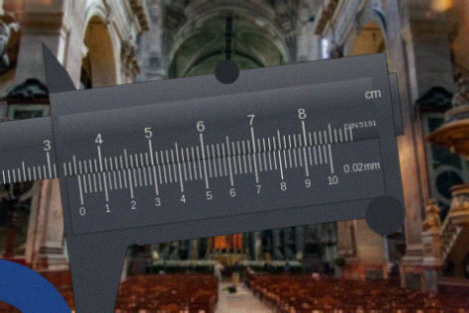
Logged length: **35.5** mm
